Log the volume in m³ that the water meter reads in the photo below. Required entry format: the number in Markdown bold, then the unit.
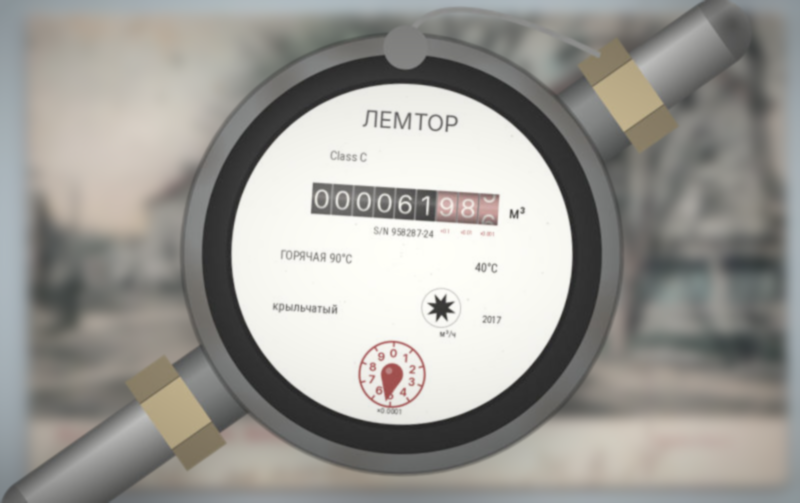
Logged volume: **61.9855** m³
